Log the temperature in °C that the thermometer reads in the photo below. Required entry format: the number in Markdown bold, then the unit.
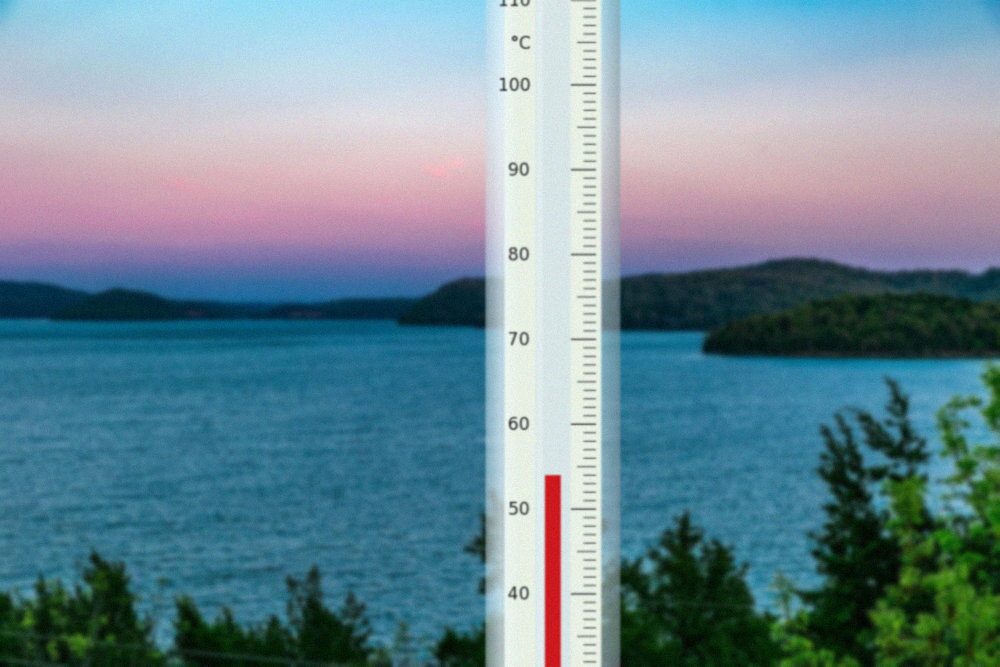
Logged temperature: **54** °C
